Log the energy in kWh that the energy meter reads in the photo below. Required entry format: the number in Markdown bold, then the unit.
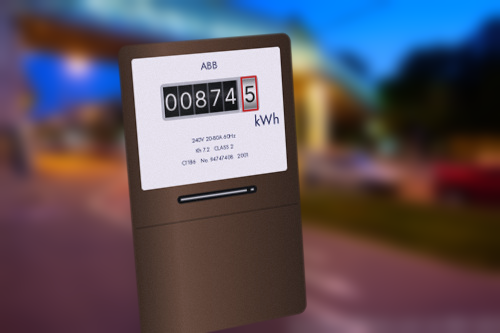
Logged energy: **874.5** kWh
